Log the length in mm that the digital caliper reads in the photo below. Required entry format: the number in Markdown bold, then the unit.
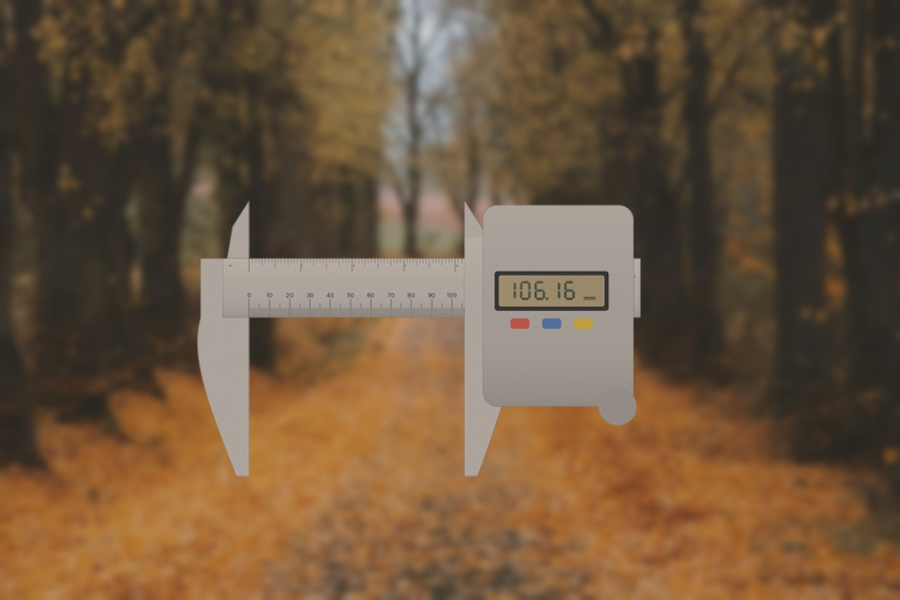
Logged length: **106.16** mm
